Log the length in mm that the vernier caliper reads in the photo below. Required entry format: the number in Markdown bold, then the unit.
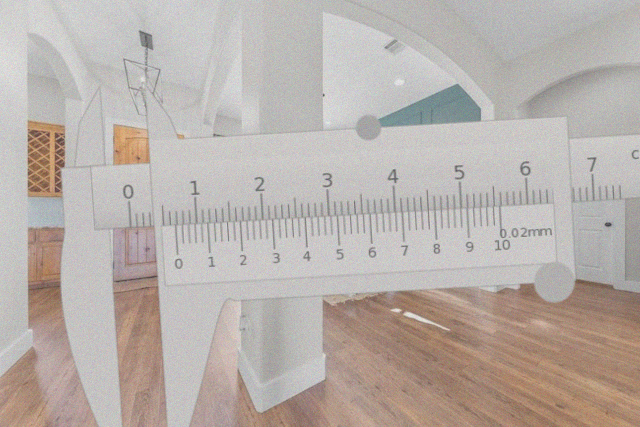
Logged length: **6.8** mm
